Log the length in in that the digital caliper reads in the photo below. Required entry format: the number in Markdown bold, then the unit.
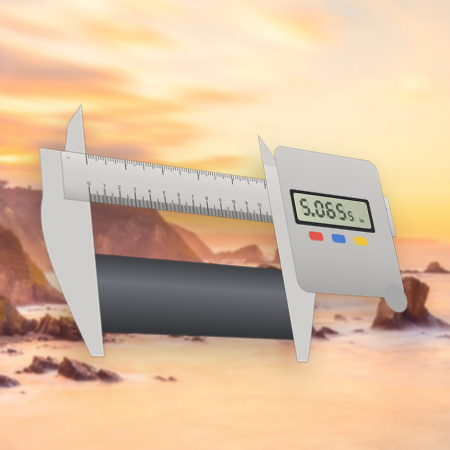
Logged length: **5.0655** in
